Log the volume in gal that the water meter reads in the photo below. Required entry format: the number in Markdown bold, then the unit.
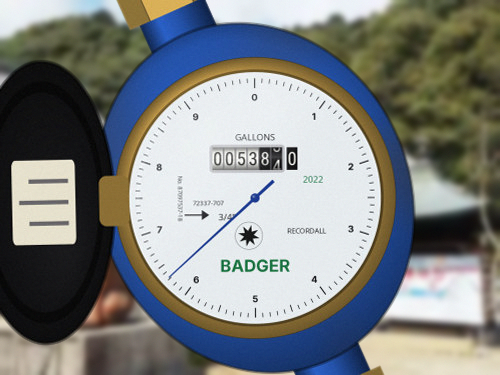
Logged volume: **53836.3** gal
